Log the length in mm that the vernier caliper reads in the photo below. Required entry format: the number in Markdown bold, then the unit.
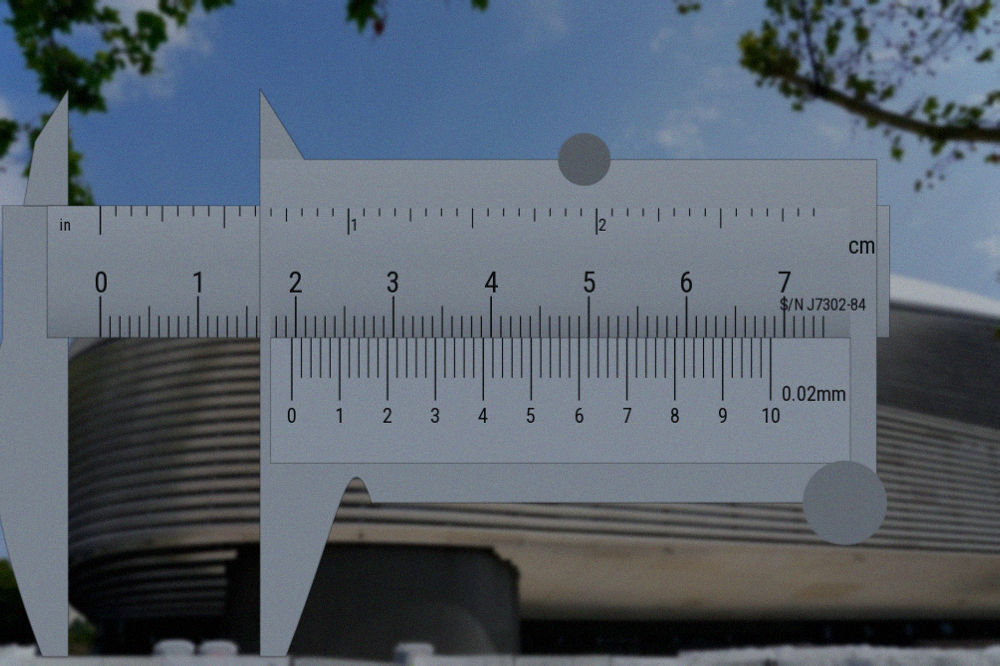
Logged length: **19.6** mm
